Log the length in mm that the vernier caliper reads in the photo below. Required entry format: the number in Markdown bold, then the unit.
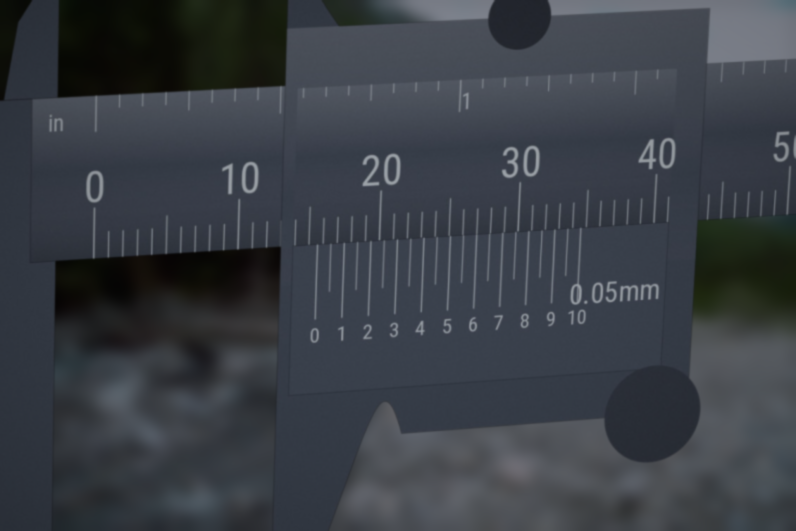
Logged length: **15.6** mm
